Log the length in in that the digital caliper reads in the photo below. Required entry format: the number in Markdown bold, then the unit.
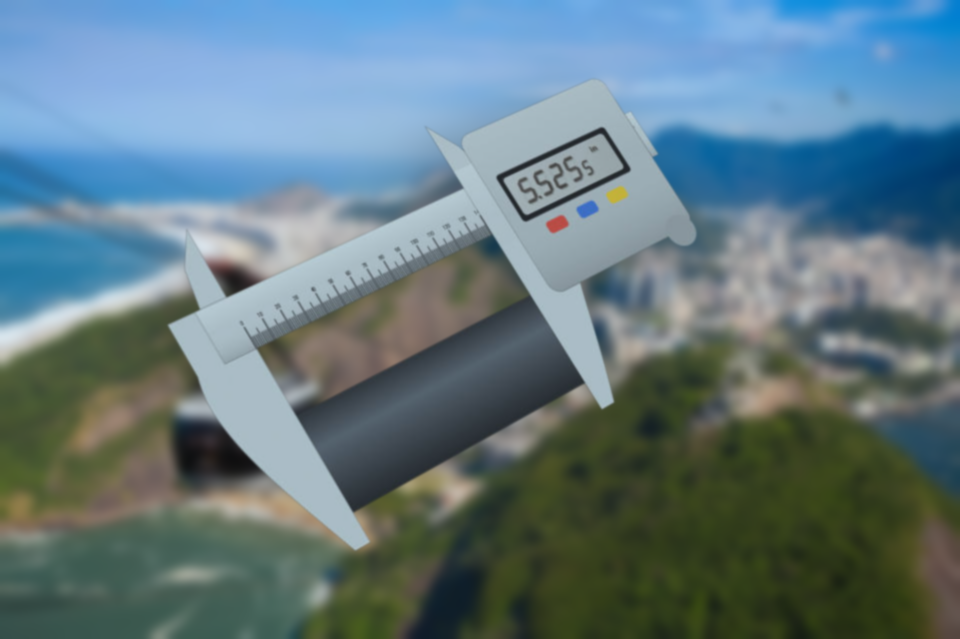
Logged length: **5.5255** in
